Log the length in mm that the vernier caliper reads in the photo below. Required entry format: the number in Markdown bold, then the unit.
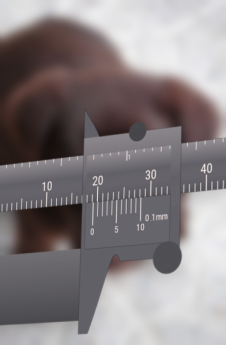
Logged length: **19.2** mm
